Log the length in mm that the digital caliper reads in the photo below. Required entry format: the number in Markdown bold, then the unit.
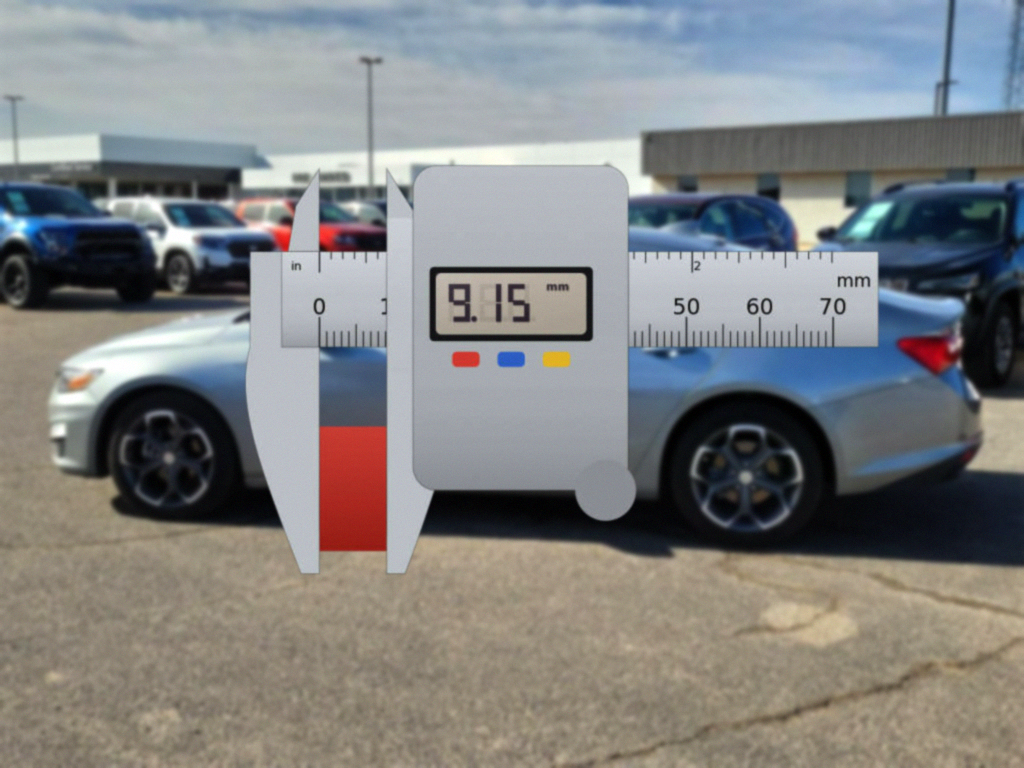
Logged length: **9.15** mm
